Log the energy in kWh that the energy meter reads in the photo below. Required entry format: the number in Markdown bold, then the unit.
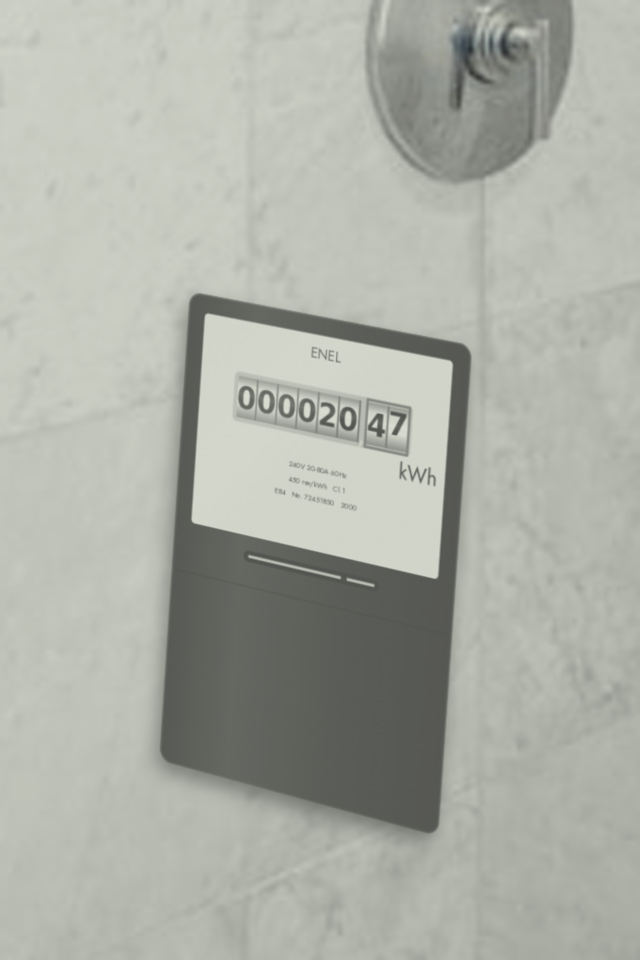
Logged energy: **20.47** kWh
